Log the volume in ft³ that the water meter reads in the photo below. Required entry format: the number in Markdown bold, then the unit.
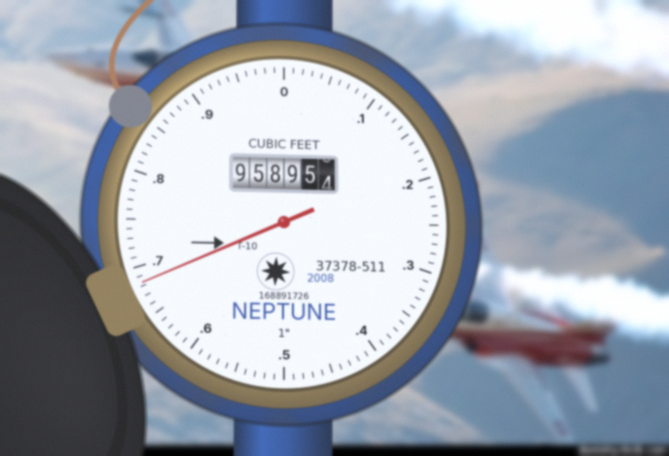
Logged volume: **958953.68** ft³
